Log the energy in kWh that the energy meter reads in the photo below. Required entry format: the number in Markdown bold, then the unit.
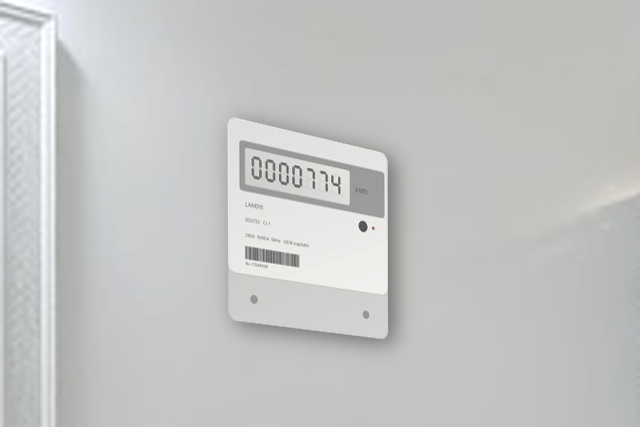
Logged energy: **774** kWh
